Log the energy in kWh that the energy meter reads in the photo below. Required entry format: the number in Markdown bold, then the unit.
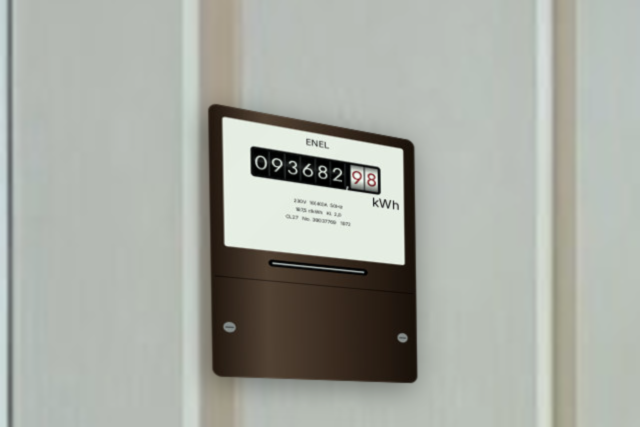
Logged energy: **93682.98** kWh
